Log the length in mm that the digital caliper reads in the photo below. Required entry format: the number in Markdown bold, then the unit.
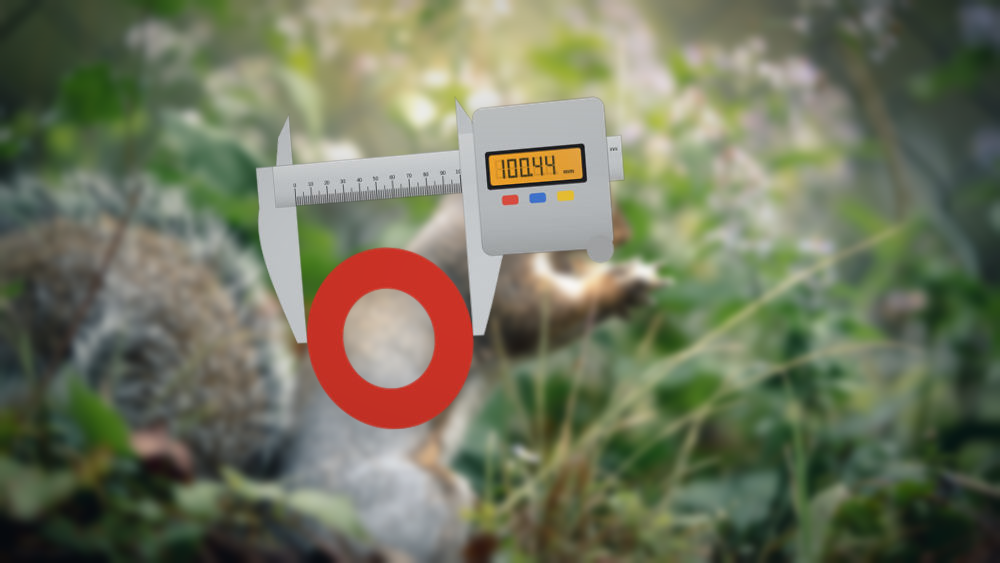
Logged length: **100.44** mm
